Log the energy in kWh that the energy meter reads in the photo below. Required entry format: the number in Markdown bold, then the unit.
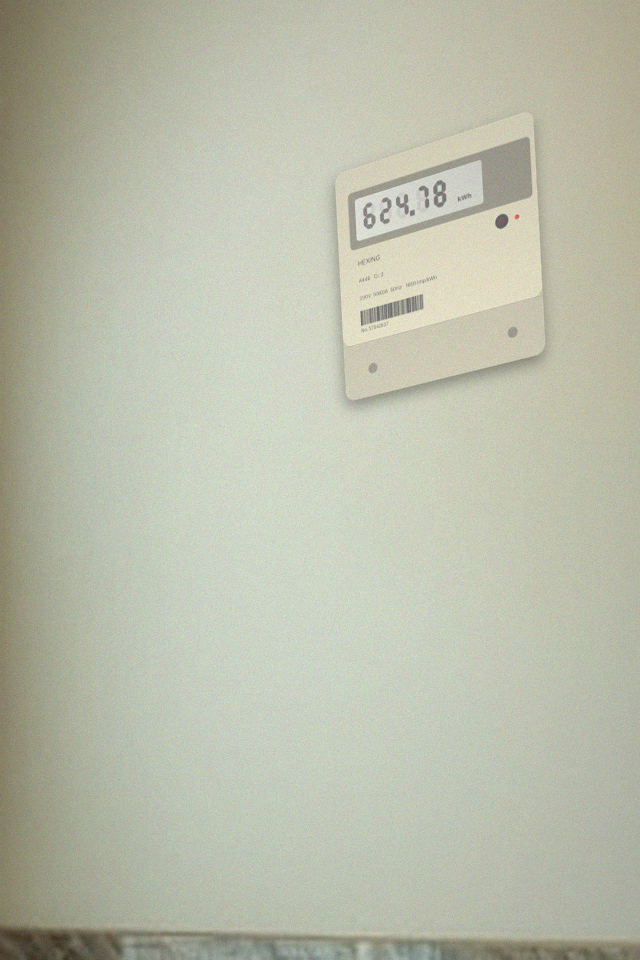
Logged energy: **624.78** kWh
